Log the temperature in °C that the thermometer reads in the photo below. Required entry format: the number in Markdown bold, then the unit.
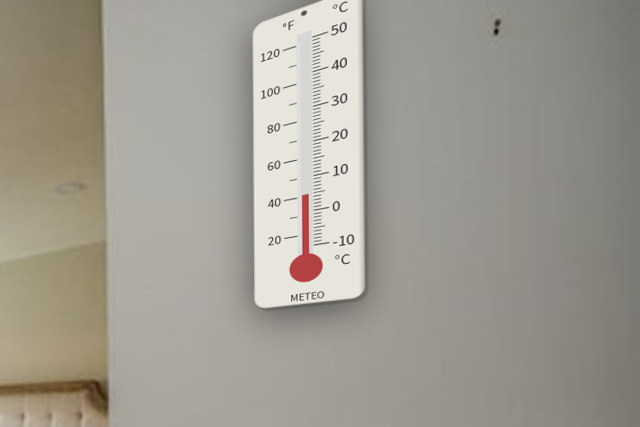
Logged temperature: **5** °C
